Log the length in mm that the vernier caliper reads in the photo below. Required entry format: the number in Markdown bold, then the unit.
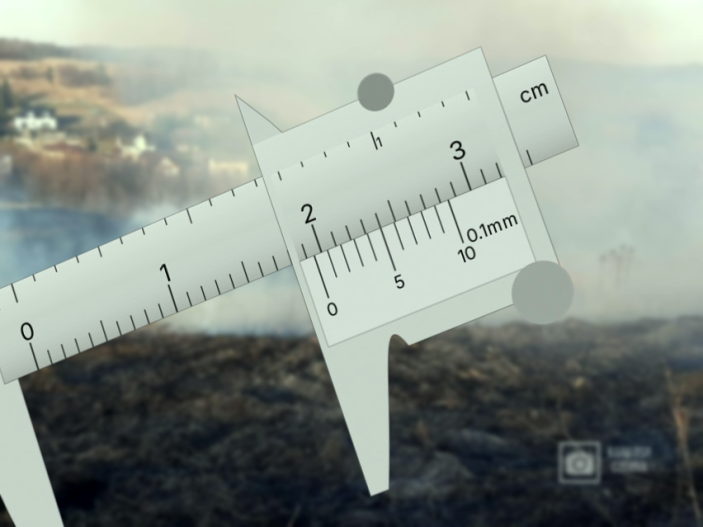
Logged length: **19.5** mm
